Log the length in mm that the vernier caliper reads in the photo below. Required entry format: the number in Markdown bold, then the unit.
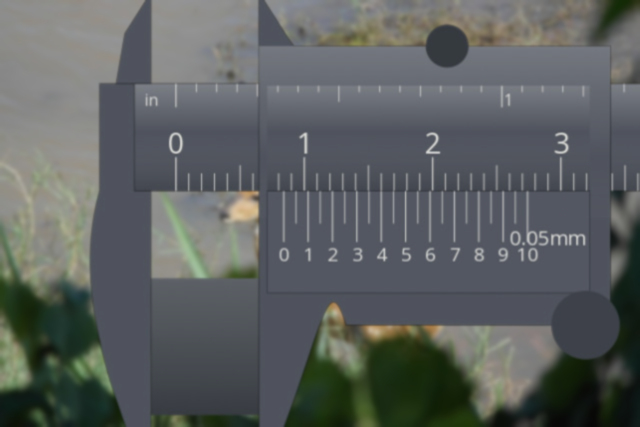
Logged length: **8.4** mm
